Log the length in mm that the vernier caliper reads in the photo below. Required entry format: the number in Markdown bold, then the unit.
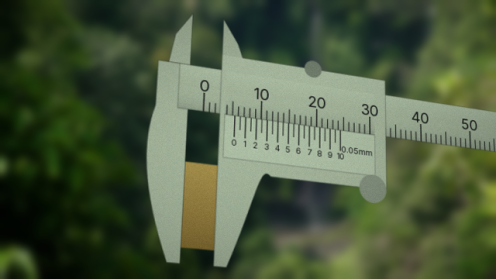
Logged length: **5.4** mm
